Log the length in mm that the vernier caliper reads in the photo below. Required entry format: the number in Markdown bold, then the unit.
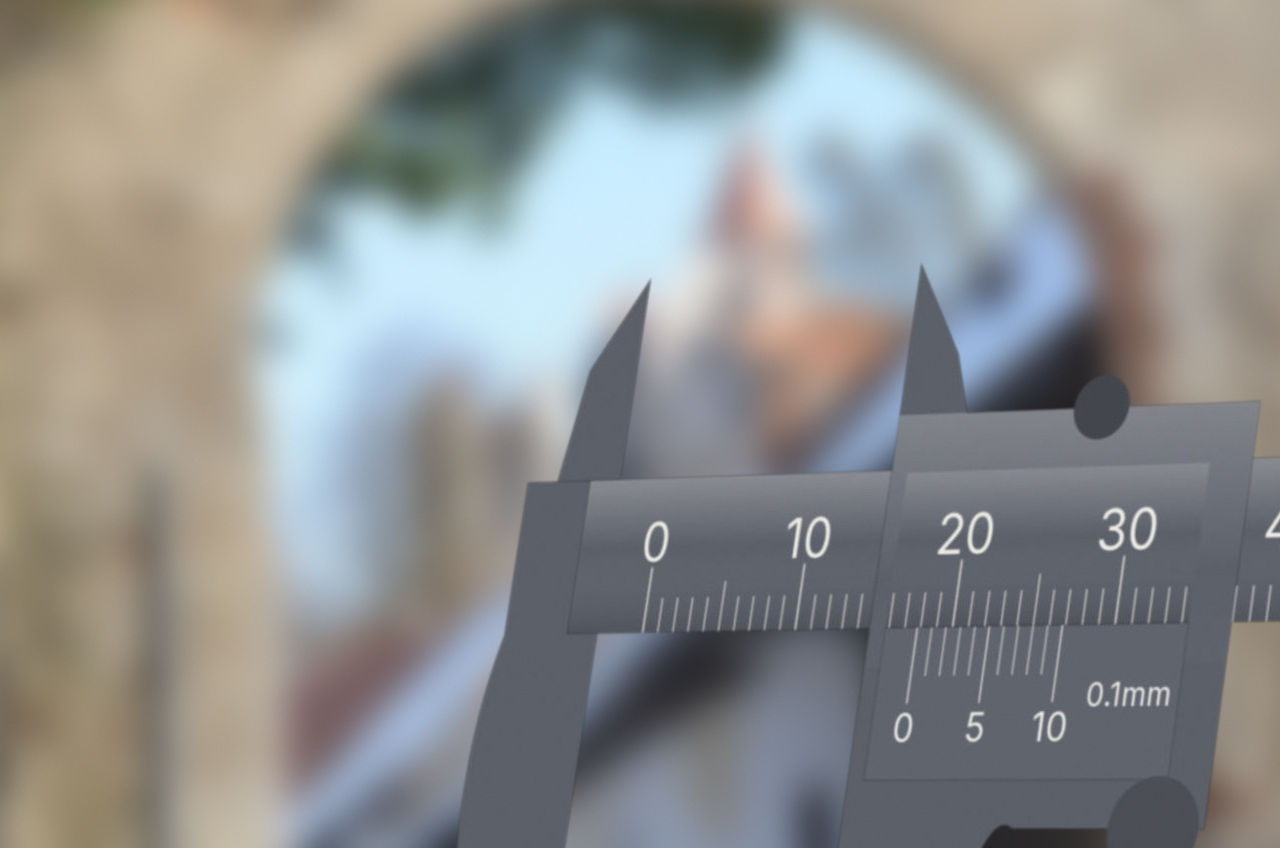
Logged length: **17.8** mm
